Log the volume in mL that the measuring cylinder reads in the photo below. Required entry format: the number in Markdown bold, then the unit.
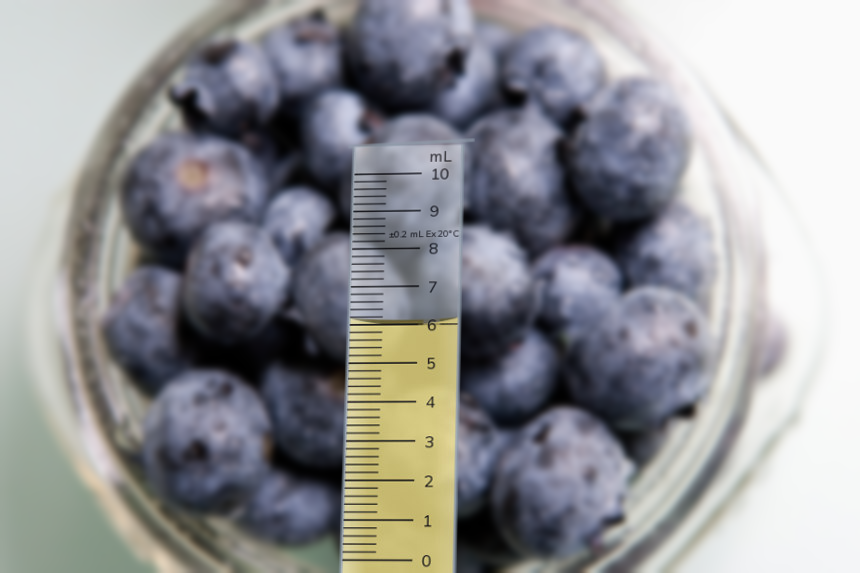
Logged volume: **6** mL
